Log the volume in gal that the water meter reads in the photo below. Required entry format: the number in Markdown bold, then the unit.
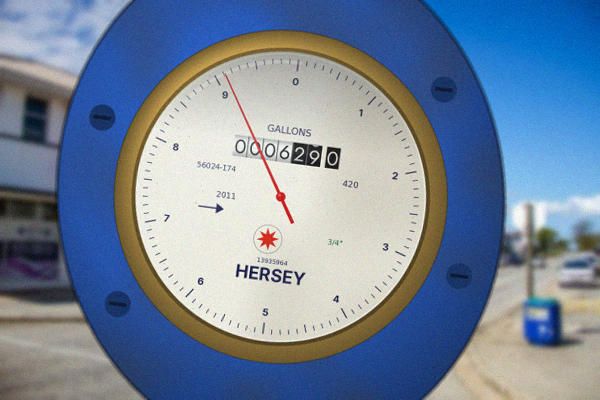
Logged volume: **6289.1** gal
